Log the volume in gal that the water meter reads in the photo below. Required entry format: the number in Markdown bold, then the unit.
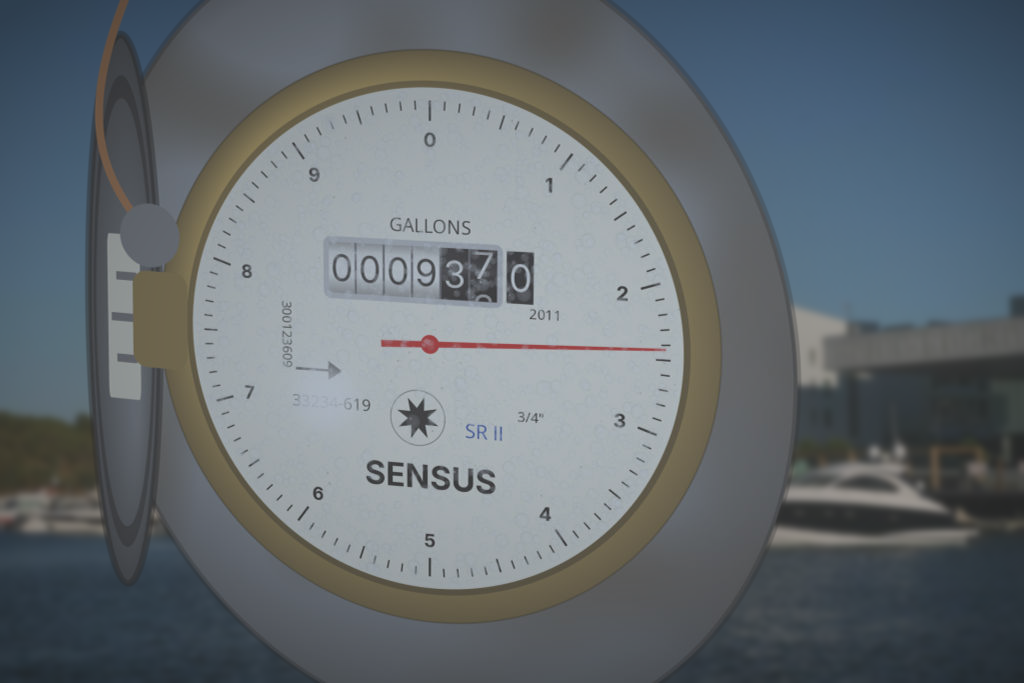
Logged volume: **9372.4** gal
